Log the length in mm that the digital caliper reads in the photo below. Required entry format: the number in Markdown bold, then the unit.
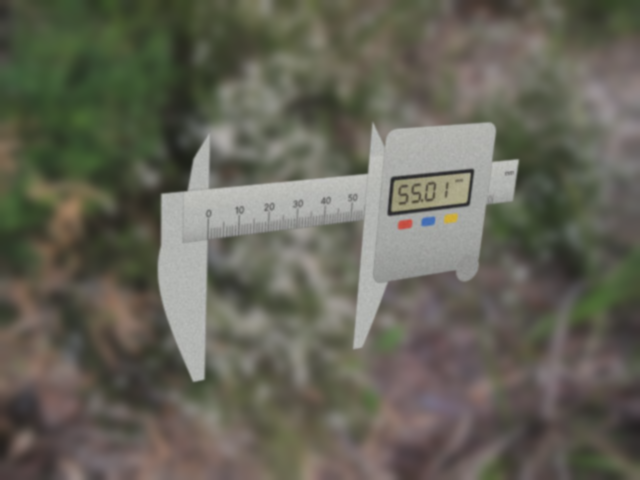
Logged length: **55.01** mm
